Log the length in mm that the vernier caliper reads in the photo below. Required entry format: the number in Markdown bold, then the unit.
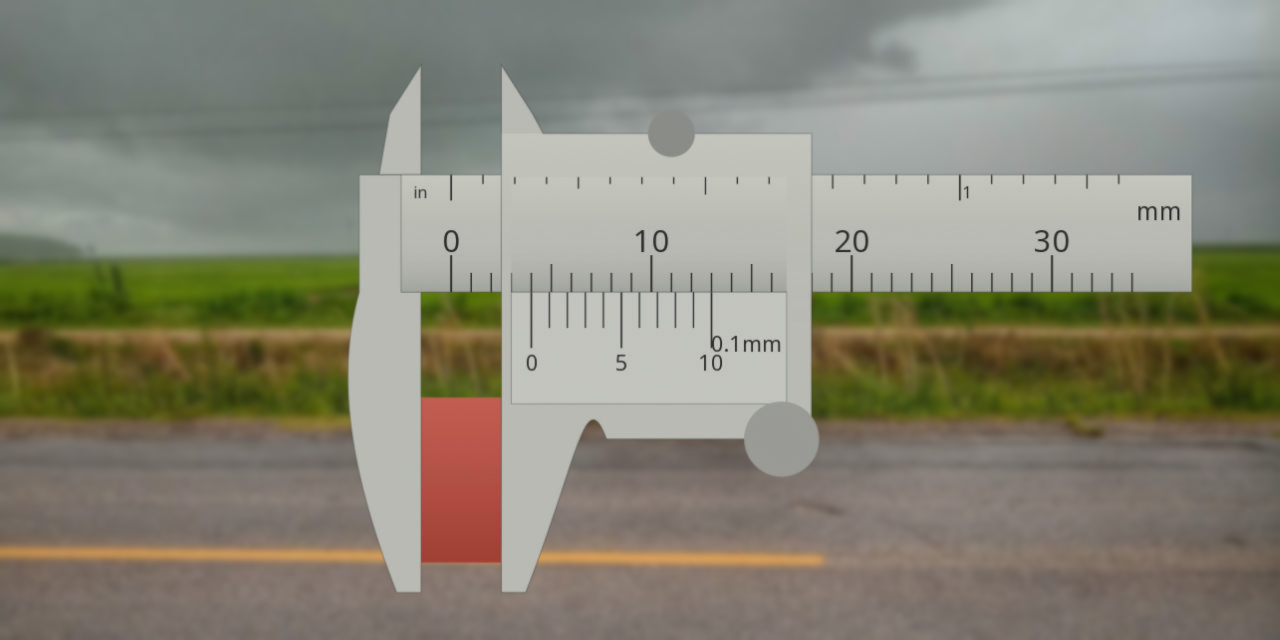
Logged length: **4.0** mm
